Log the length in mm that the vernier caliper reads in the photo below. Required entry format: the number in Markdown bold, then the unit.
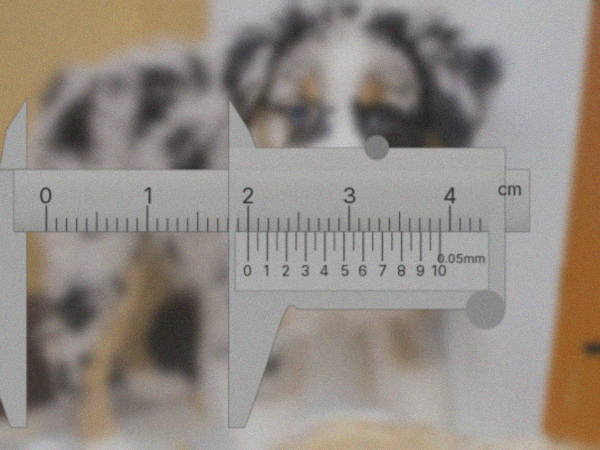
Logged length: **20.0** mm
